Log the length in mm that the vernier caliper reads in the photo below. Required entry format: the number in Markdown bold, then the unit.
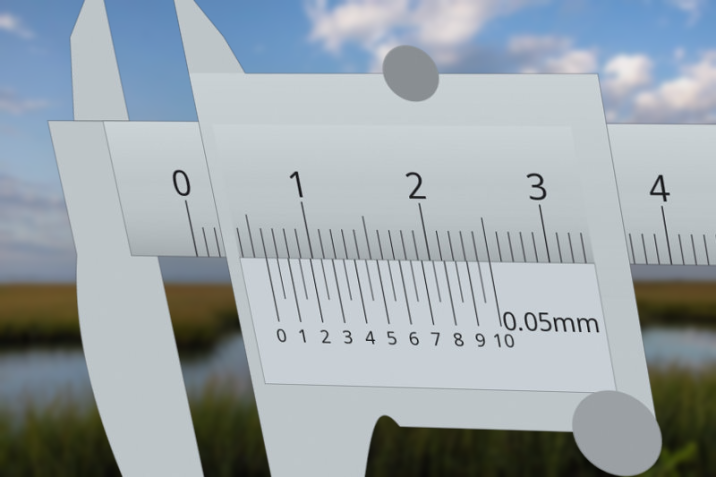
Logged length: **6.0** mm
